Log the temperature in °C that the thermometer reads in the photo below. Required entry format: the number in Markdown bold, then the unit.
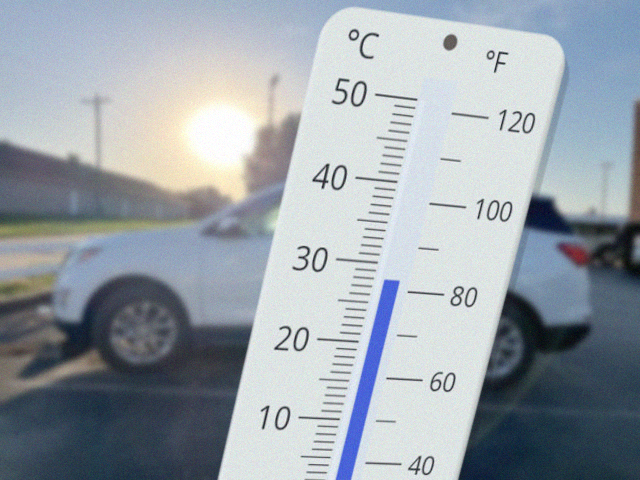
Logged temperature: **28** °C
